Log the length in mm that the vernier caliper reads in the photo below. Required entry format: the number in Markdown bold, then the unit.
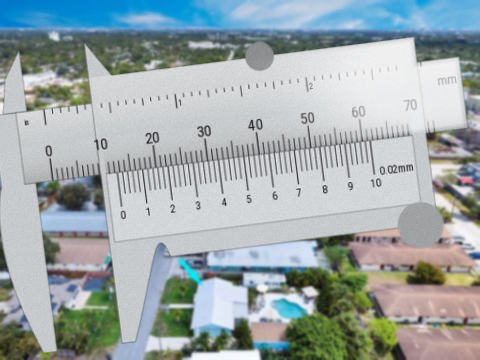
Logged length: **12.5** mm
